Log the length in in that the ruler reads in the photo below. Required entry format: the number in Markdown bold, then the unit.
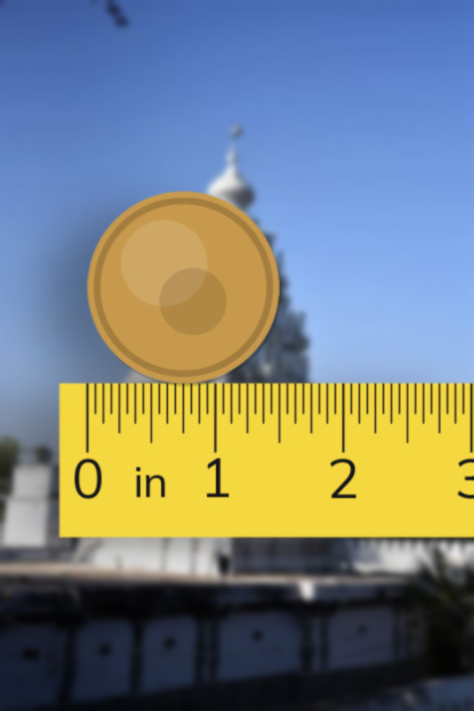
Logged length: **1.5** in
